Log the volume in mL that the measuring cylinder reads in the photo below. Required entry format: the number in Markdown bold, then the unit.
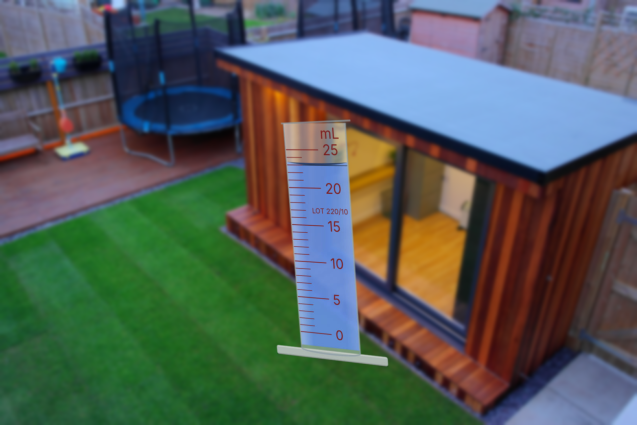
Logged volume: **23** mL
